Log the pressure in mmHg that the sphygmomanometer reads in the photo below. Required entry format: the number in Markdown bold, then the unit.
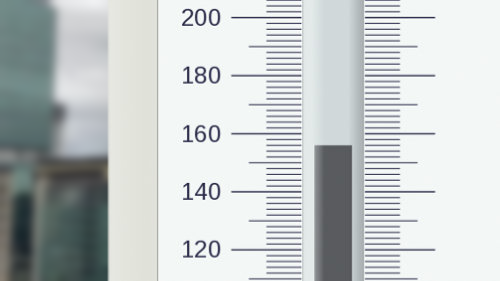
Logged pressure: **156** mmHg
